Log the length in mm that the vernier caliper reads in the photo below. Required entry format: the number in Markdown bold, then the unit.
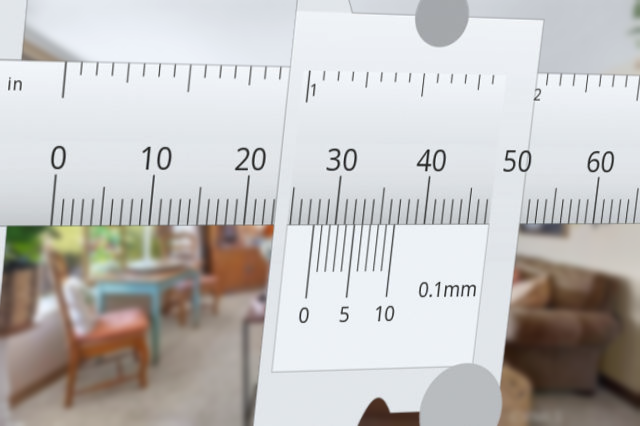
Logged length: **27.6** mm
